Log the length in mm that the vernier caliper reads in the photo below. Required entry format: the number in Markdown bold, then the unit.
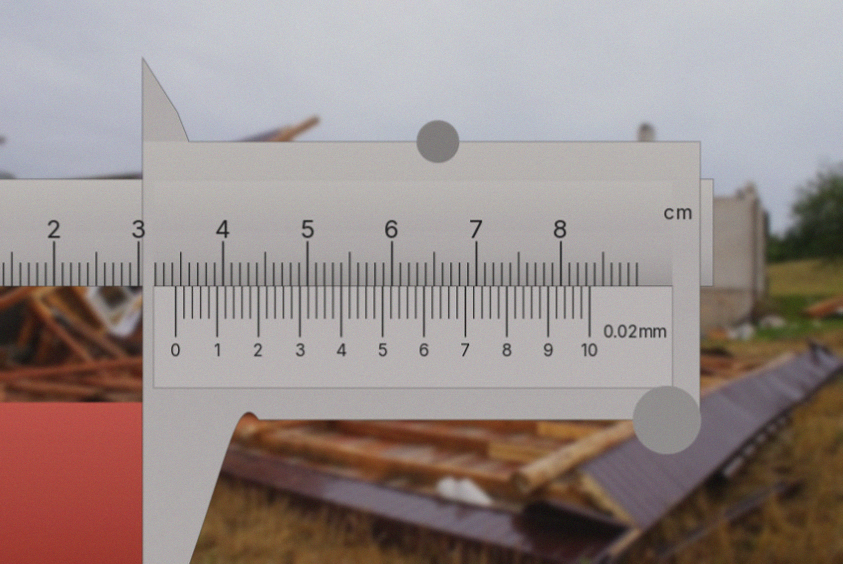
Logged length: **34.4** mm
